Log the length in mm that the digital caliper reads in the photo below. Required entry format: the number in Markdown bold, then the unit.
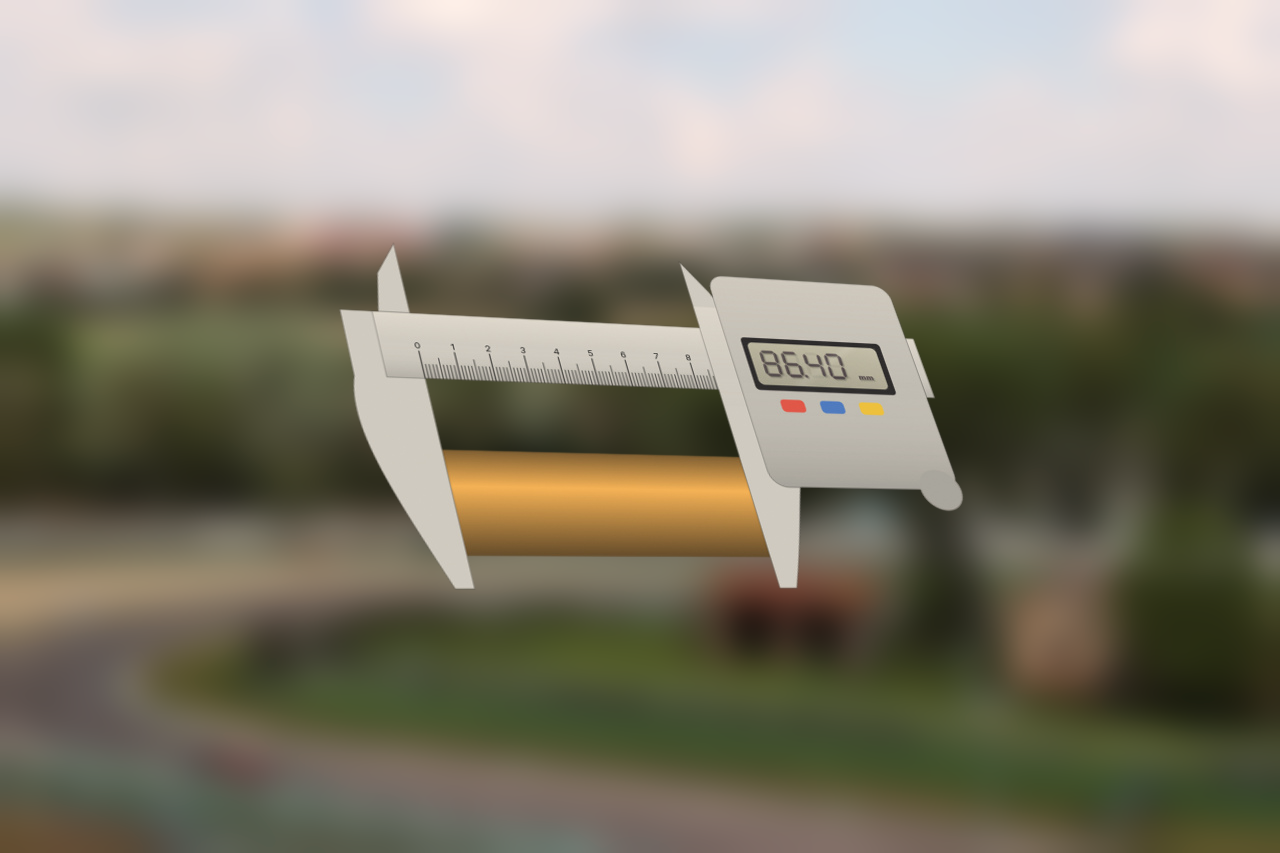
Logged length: **86.40** mm
